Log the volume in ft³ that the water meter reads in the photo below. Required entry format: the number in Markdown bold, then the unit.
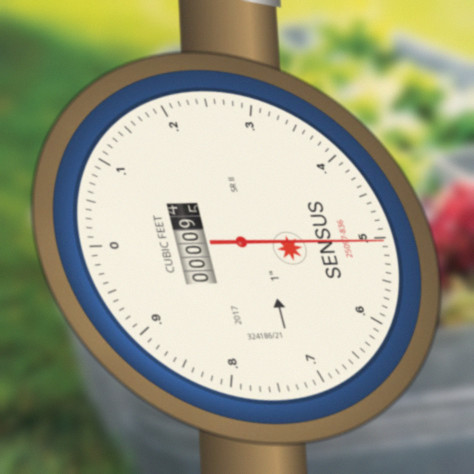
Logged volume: **94.50** ft³
